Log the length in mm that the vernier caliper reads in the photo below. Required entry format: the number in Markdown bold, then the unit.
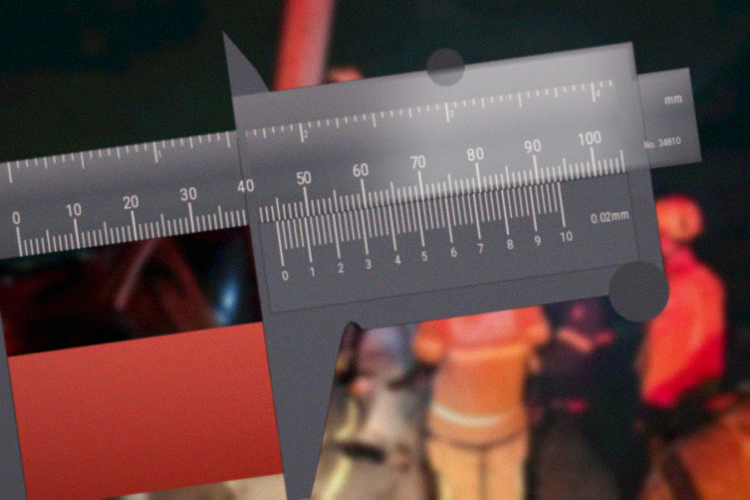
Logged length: **44.5** mm
